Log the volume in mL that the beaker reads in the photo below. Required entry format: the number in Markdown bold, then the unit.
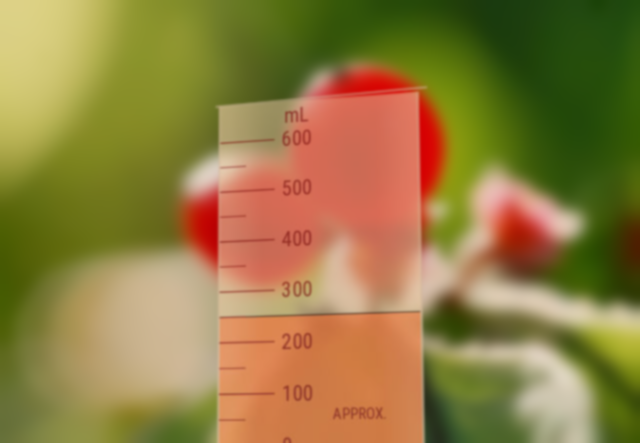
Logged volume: **250** mL
